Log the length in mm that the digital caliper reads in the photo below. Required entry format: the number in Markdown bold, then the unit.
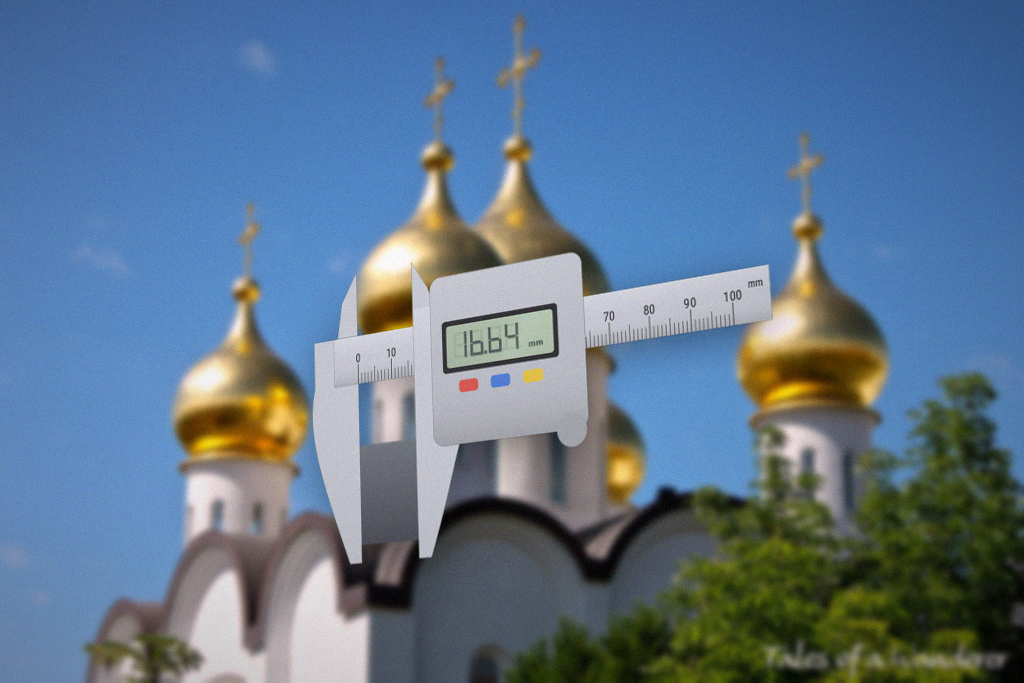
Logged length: **16.64** mm
